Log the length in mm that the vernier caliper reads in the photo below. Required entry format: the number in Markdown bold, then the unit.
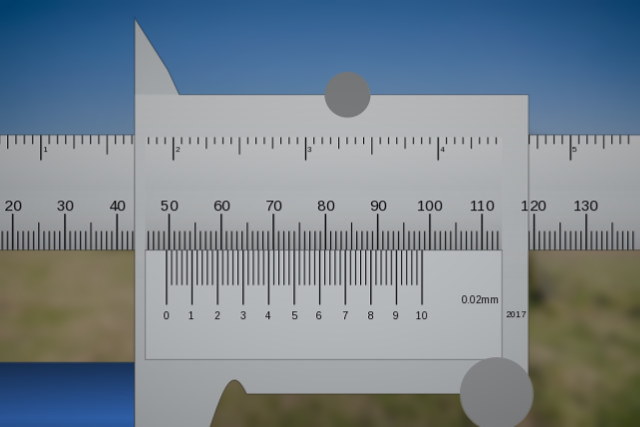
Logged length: **49.5** mm
